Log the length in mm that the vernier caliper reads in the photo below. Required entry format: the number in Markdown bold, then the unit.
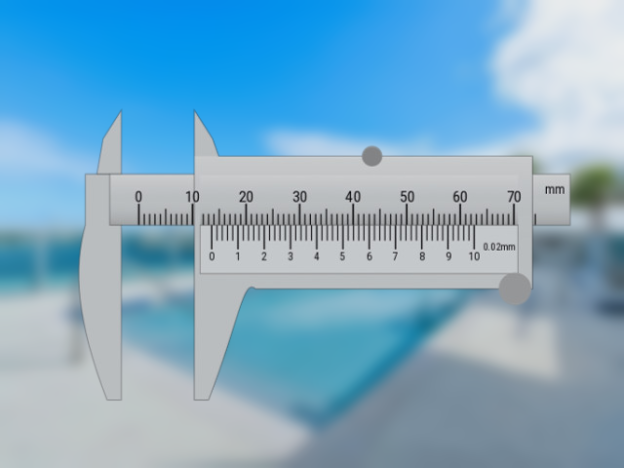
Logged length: **13.6** mm
